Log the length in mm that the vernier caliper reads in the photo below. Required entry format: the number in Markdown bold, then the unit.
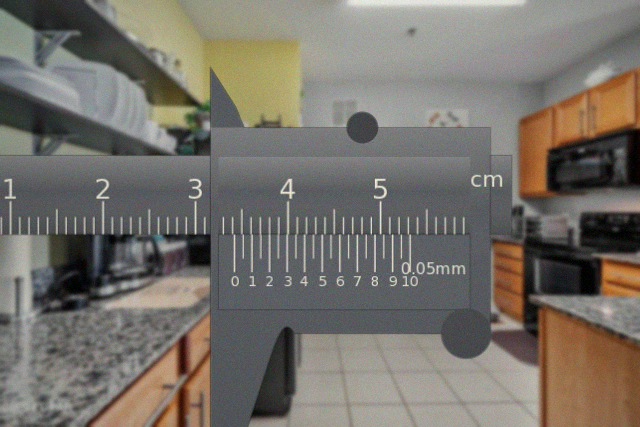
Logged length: **34.2** mm
